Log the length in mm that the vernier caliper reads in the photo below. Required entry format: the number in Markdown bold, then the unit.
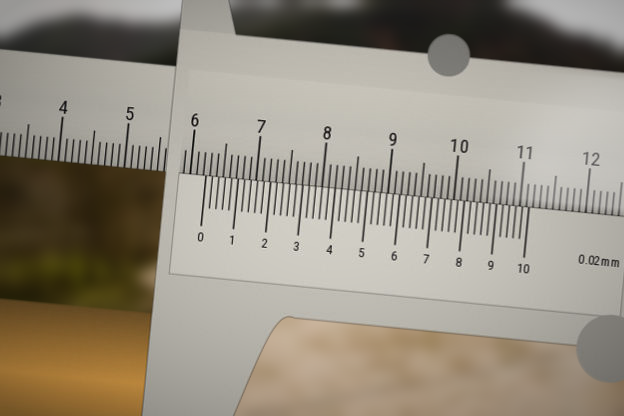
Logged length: **62.4** mm
